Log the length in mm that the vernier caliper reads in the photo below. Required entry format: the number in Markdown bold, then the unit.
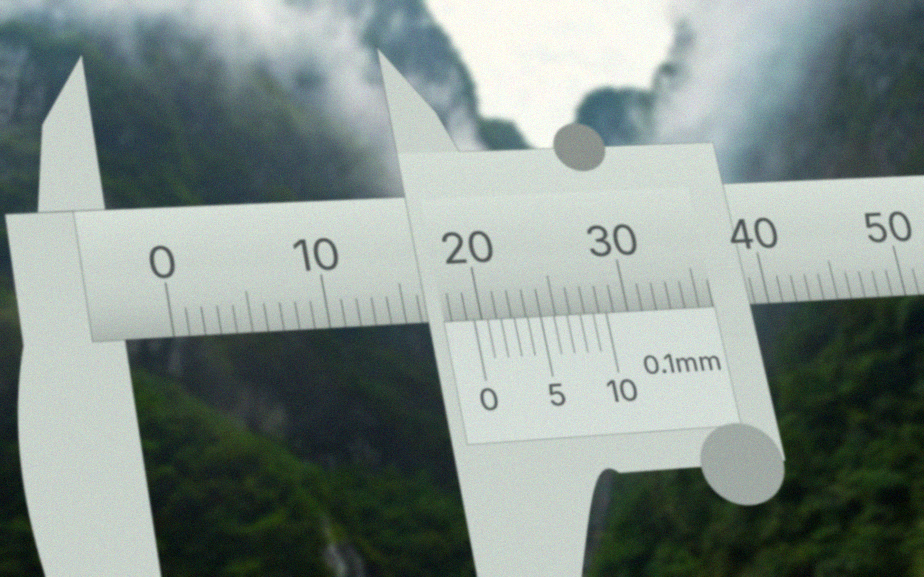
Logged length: **19.5** mm
